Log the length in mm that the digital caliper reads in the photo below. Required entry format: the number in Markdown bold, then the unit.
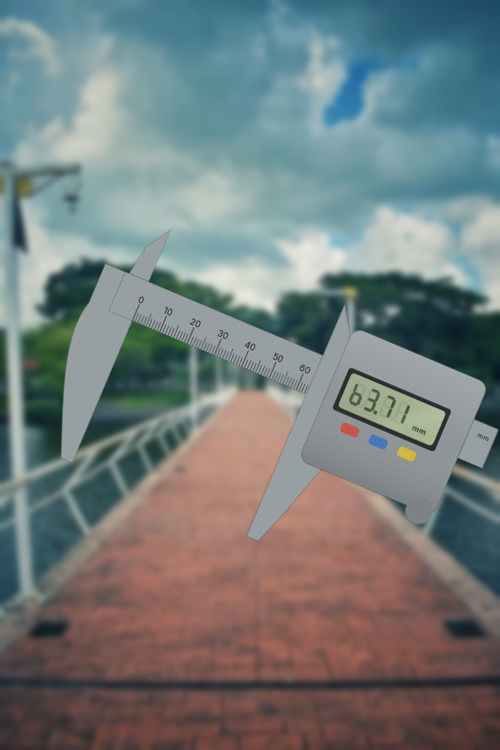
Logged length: **63.71** mm
